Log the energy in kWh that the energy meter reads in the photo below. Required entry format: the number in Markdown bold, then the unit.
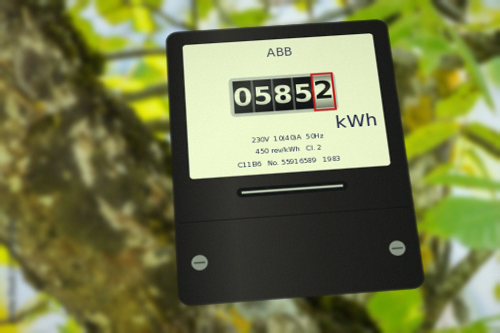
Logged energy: **585.2** kWh
